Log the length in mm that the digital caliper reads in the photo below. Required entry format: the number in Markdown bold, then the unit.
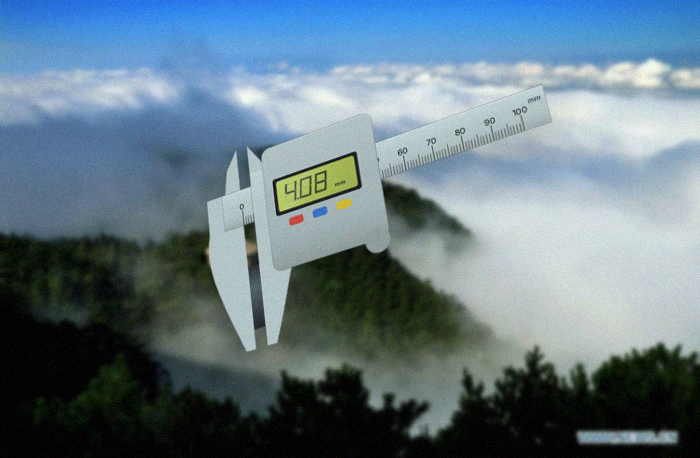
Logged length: **4.08** mm
